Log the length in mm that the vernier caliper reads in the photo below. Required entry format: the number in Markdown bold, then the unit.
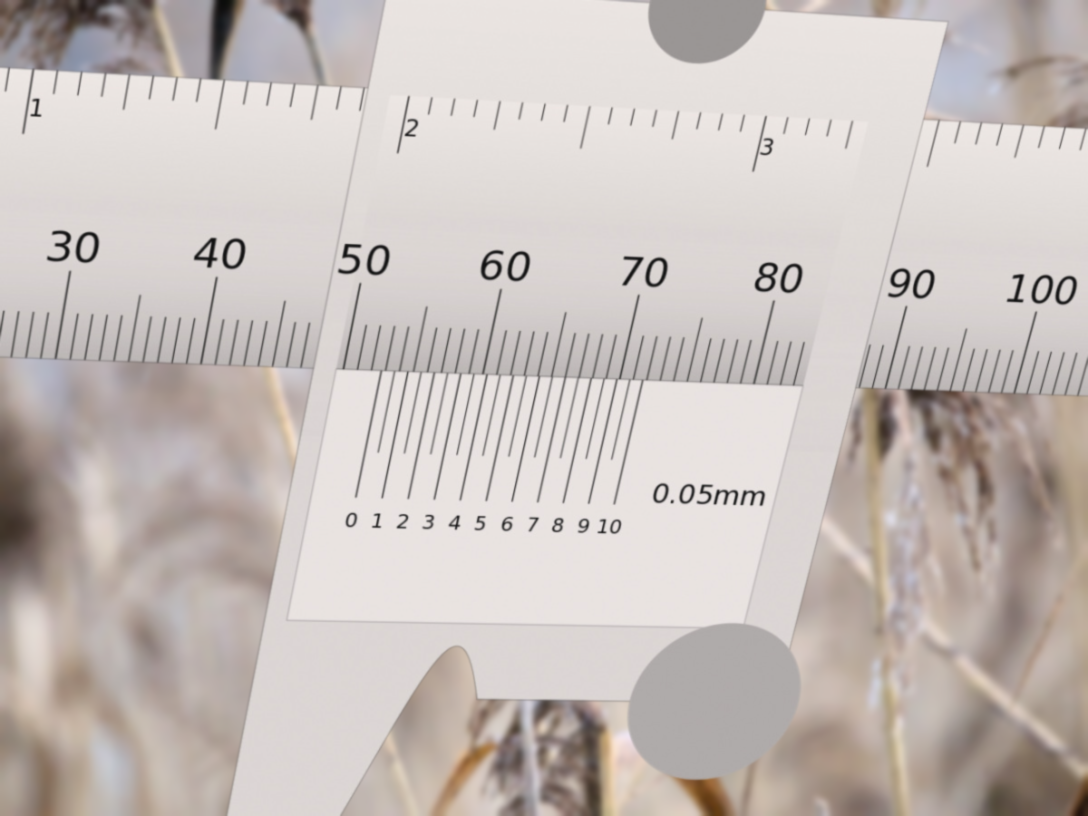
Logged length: **52.7** mm
